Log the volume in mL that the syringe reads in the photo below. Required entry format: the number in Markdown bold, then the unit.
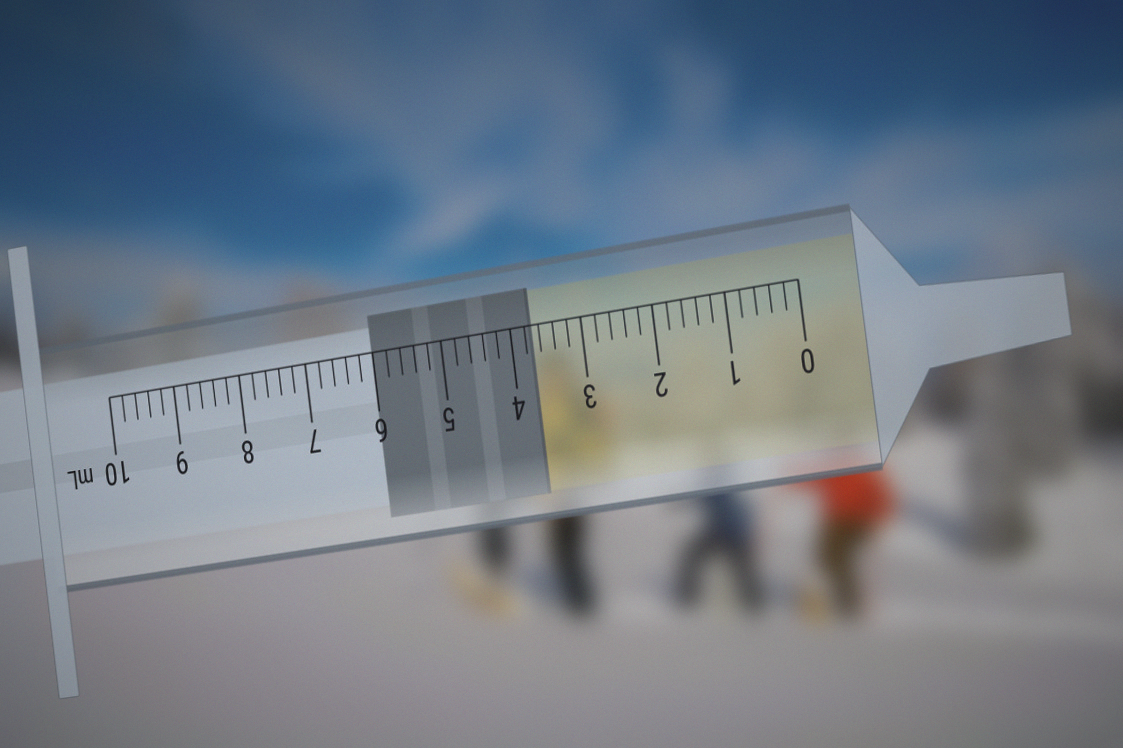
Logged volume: **3.7** mL
